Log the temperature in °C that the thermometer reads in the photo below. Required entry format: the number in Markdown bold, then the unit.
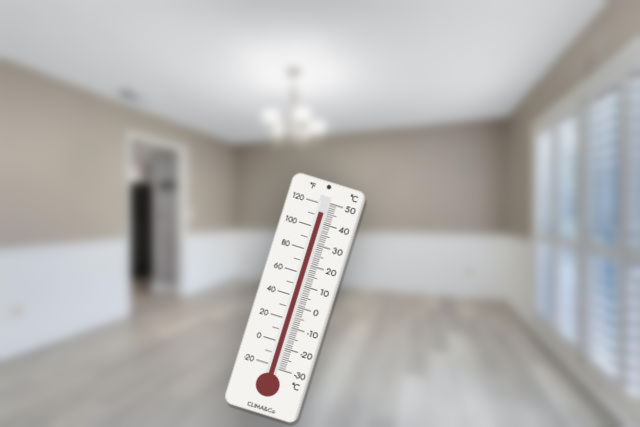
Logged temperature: **45** °C
